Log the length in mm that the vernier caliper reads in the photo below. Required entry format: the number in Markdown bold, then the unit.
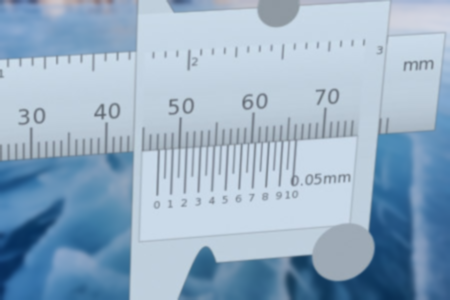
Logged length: **47.2** mm
